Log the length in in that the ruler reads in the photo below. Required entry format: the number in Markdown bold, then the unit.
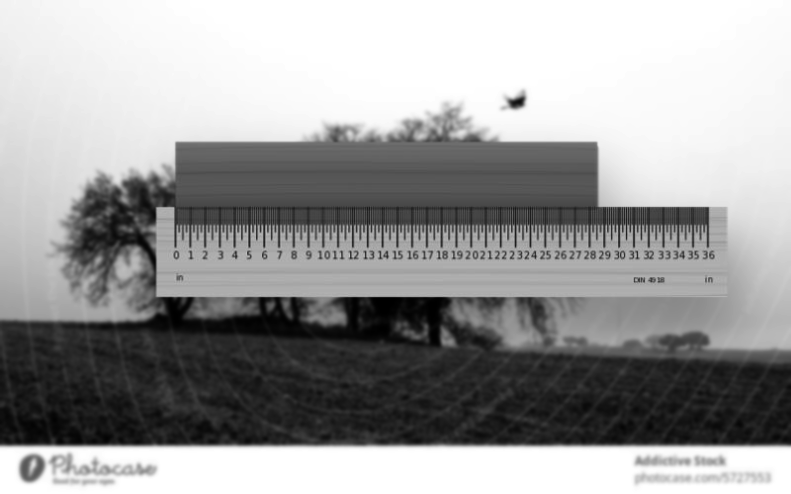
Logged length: **28.5** in
